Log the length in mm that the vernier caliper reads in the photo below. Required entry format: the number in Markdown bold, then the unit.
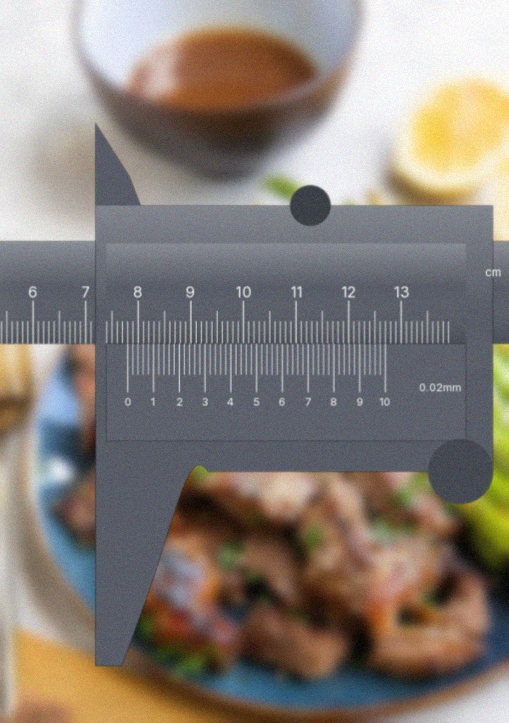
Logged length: **78.0** mm
